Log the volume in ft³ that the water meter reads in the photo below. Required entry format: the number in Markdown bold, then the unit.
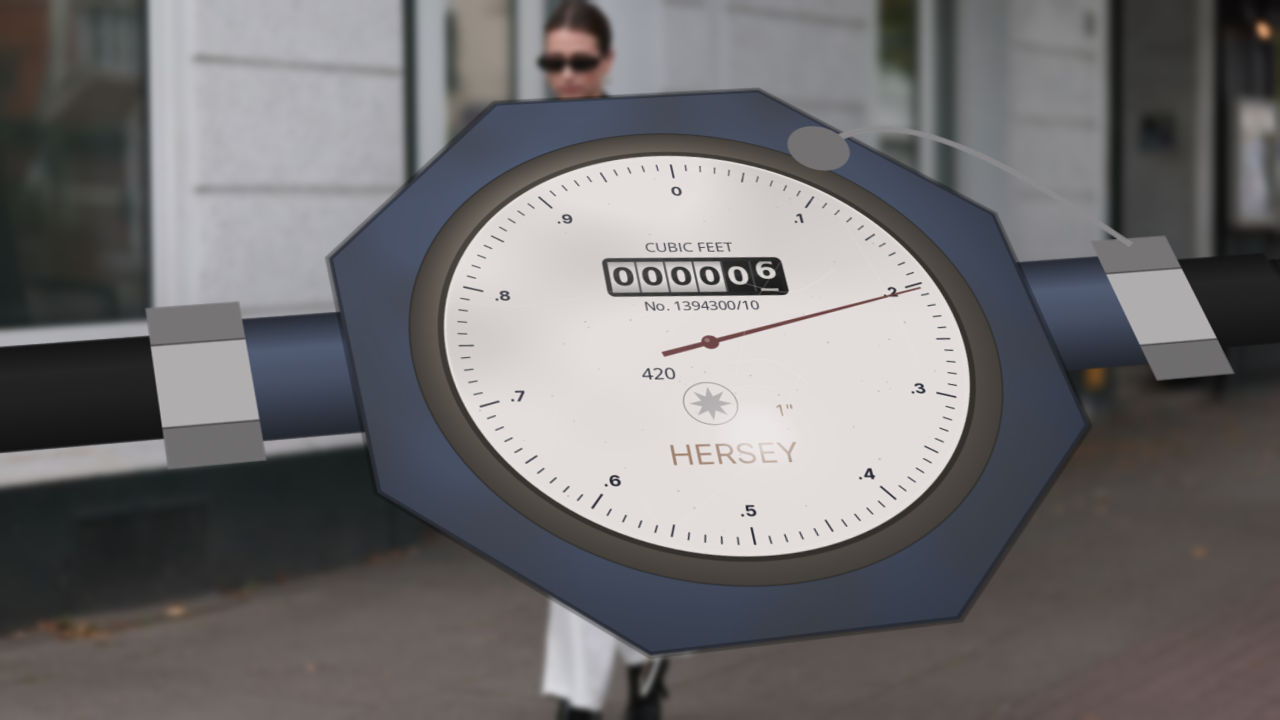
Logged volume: **6.20** ft³
